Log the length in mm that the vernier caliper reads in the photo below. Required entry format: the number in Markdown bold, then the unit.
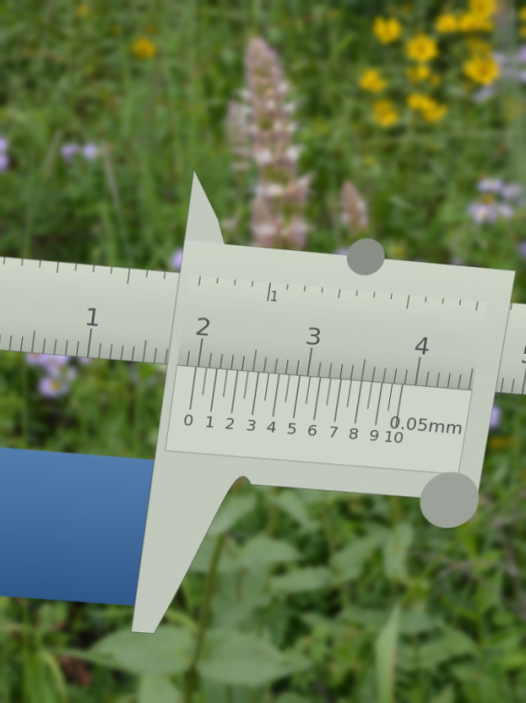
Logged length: **19.8** mm
